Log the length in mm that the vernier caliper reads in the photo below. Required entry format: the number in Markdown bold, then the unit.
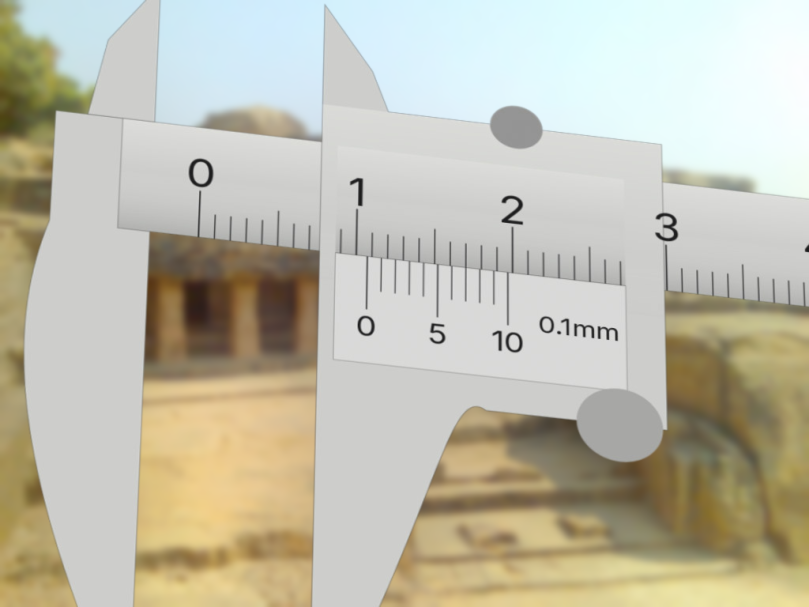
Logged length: **10.7** mm
